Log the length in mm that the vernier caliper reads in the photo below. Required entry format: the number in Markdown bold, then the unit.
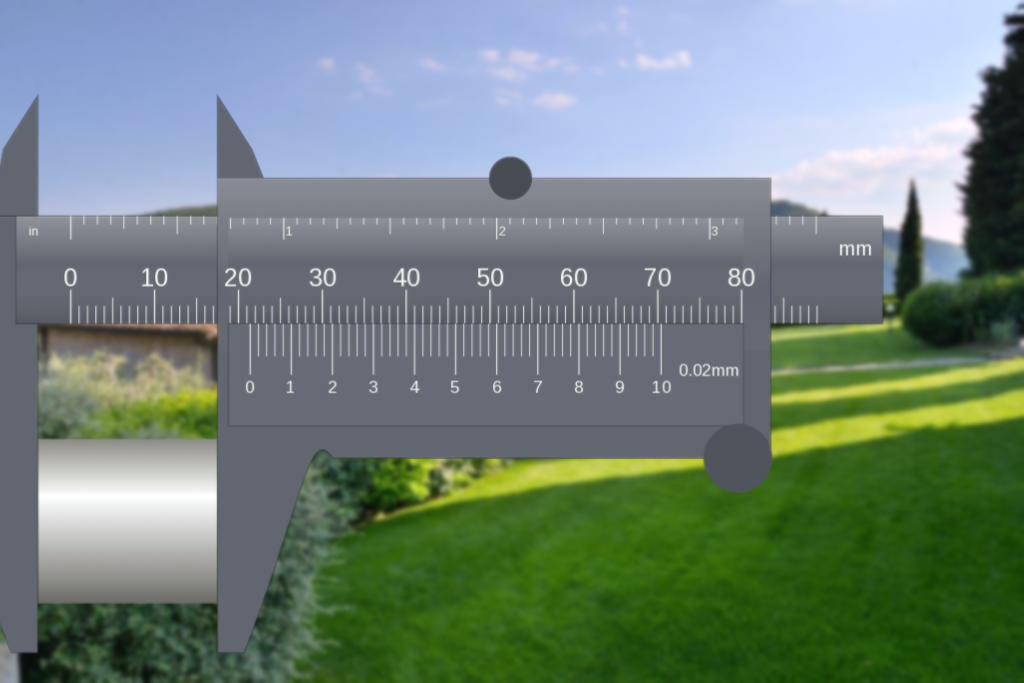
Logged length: **21.4** mm
